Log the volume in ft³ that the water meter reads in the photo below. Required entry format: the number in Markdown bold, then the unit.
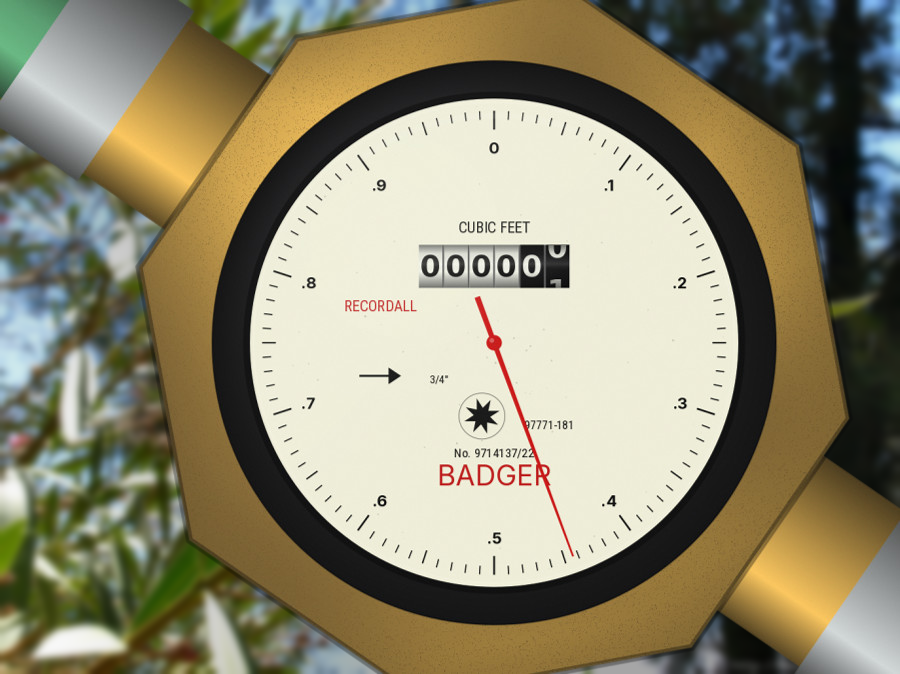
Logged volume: **0.44** ft³
